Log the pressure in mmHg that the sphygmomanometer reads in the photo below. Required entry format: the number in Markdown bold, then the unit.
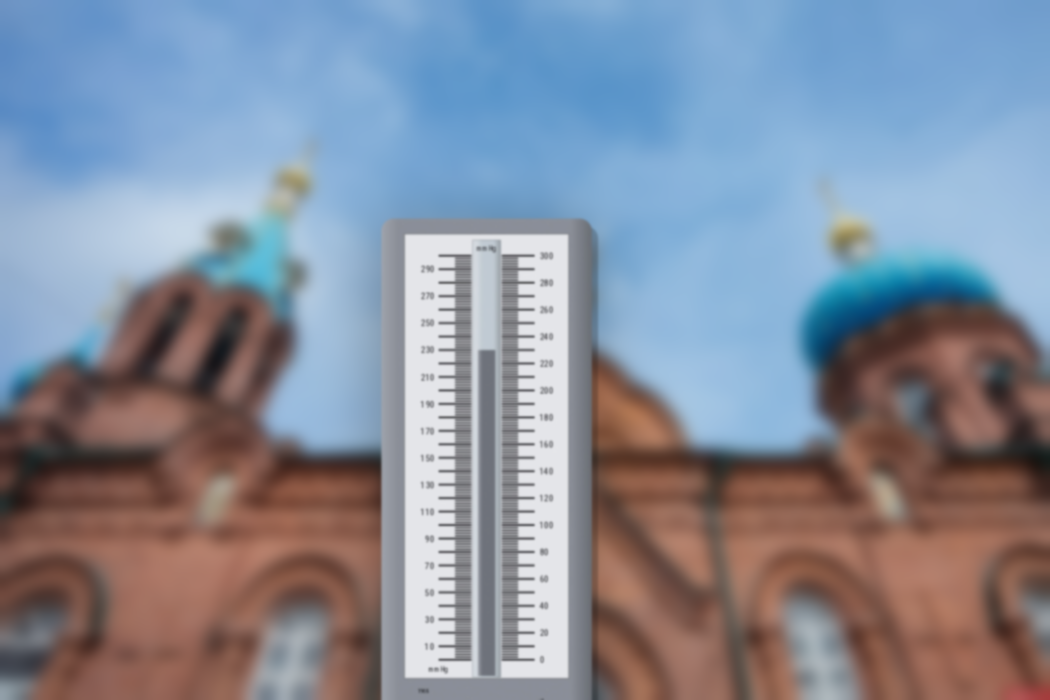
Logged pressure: **230** mmHg
